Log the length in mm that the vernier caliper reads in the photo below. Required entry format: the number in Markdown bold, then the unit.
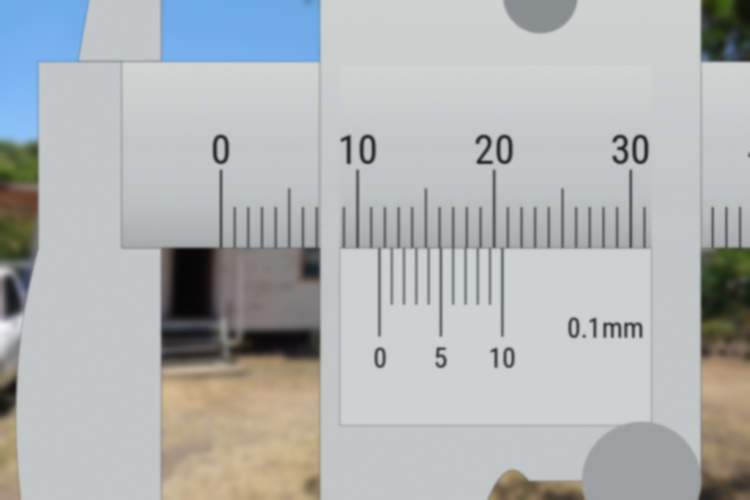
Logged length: **11.6** mm
